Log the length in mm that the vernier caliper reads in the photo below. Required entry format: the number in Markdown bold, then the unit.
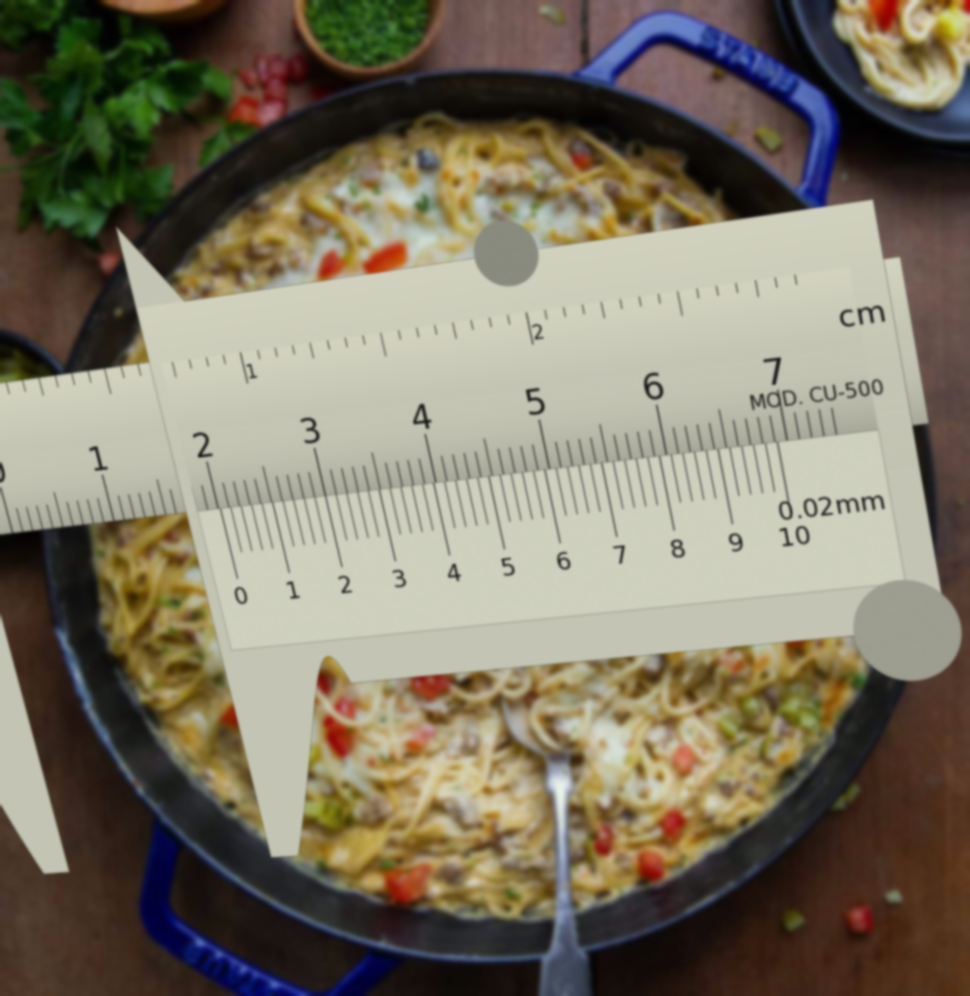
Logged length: **20.2** mm
